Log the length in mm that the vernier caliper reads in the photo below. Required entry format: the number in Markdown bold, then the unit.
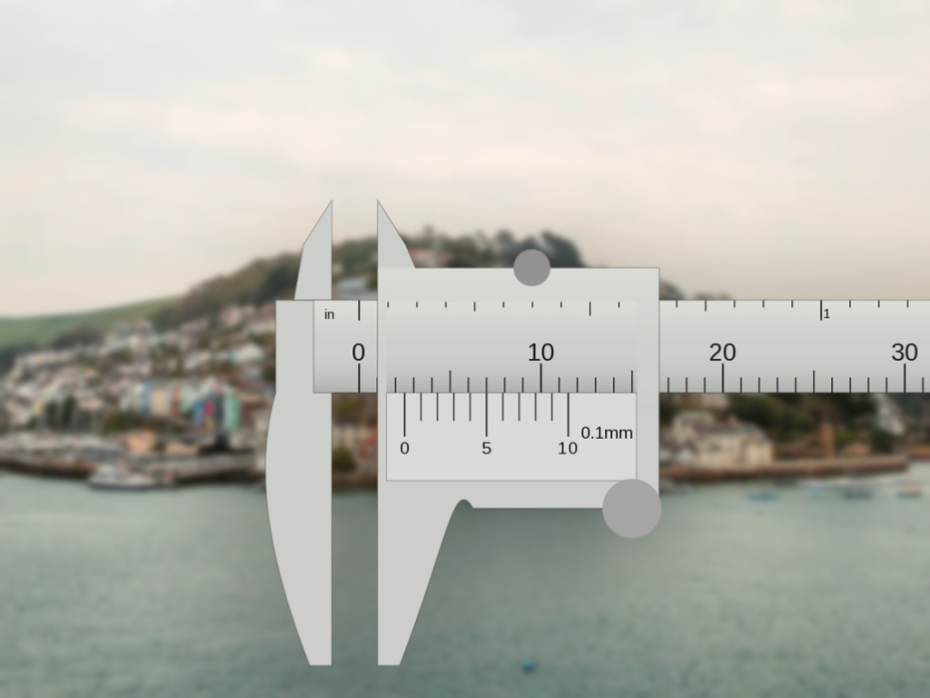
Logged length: **2.5** mm
